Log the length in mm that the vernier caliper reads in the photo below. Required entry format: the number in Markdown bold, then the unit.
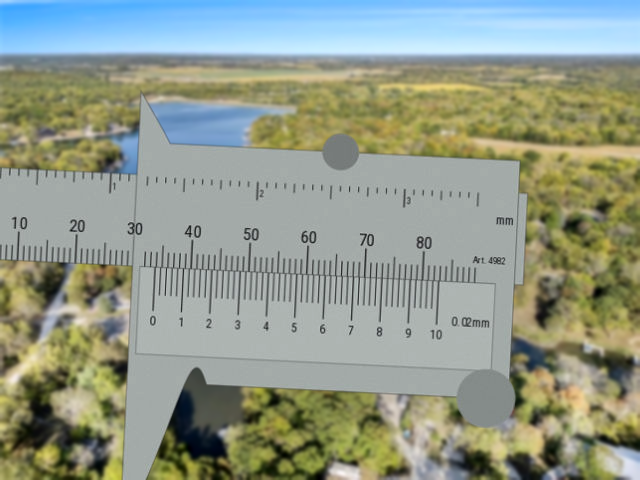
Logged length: **33.8** mm
